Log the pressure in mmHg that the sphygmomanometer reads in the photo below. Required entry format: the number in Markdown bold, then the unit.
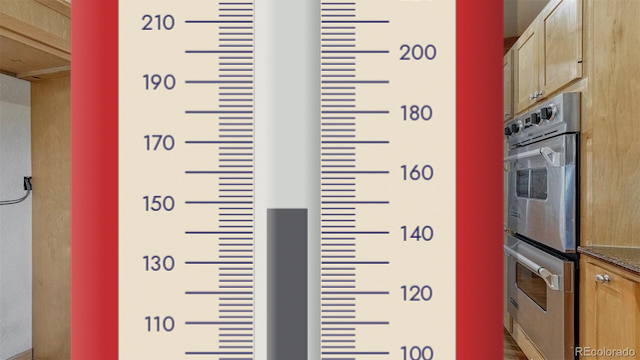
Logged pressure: **148** mmHg
